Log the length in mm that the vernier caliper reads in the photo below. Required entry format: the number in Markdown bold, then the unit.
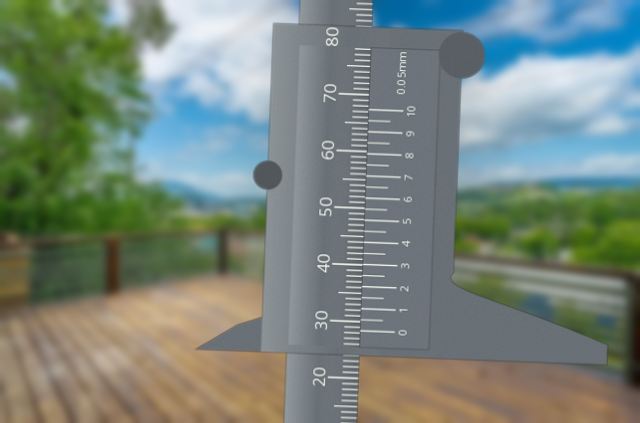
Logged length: **28.4** mm
